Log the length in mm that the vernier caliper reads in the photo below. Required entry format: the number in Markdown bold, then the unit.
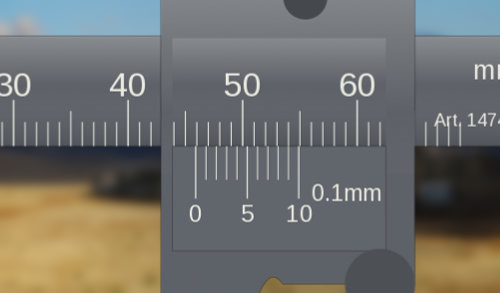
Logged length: **45.9** mm
